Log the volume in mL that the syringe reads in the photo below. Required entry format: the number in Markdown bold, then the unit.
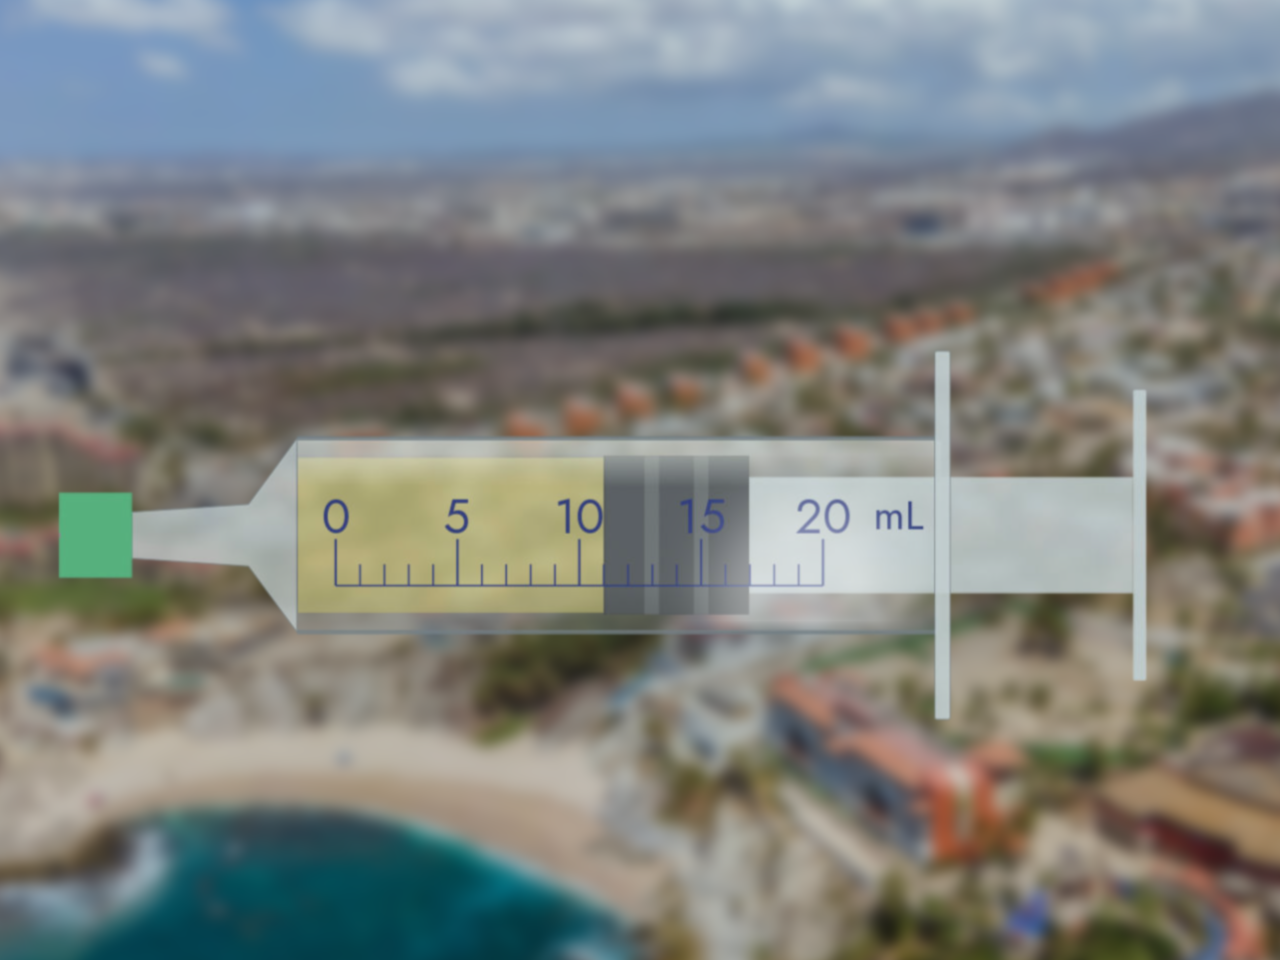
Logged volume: **11** mL
